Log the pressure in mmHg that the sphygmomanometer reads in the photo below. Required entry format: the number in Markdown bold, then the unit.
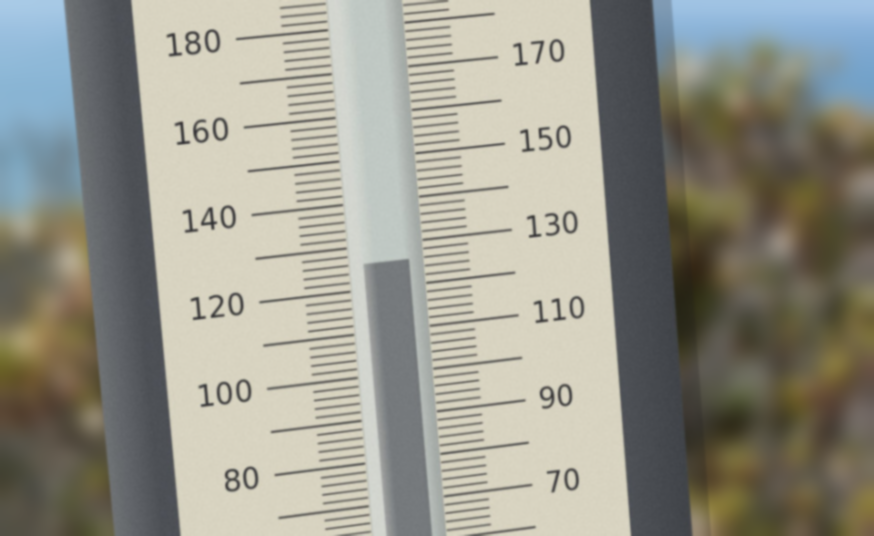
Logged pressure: **126** mmHg
